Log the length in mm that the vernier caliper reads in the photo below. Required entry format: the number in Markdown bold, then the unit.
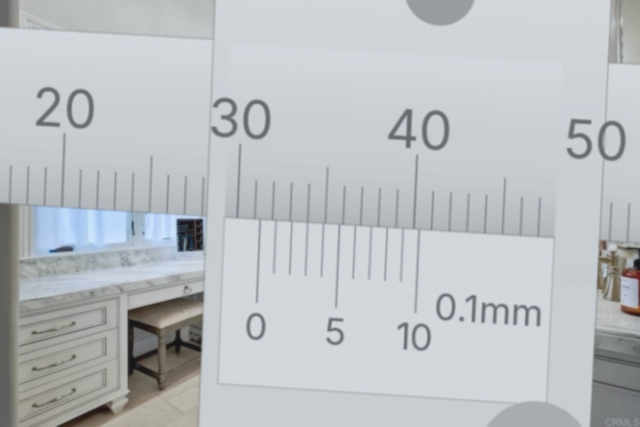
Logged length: **31.3** mm
